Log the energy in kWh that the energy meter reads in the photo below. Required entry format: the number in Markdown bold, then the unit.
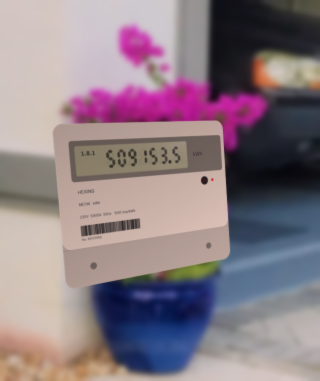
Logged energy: **509153.5** kWh
